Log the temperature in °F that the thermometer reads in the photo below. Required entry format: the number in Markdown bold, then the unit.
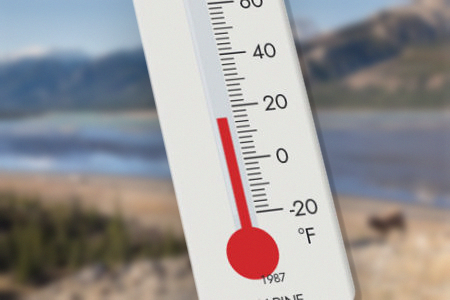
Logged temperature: **16** °F
